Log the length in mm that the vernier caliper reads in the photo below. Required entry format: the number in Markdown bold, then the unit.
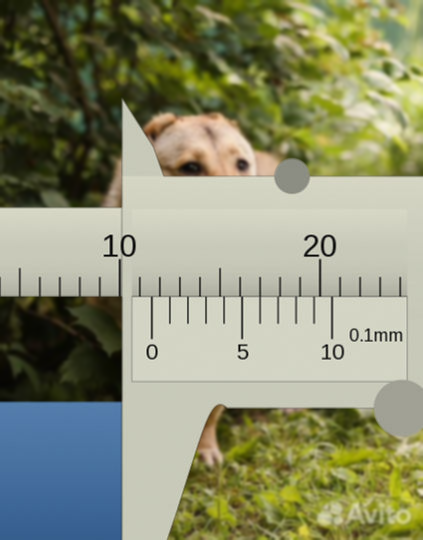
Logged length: **11.6** mm
